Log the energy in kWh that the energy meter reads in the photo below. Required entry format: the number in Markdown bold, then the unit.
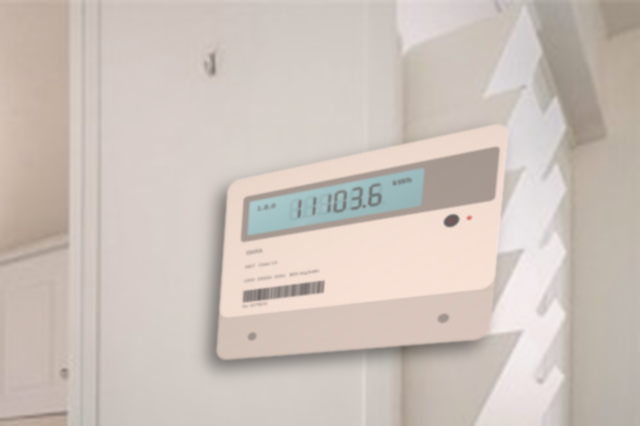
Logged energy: **11103.6** kWh
